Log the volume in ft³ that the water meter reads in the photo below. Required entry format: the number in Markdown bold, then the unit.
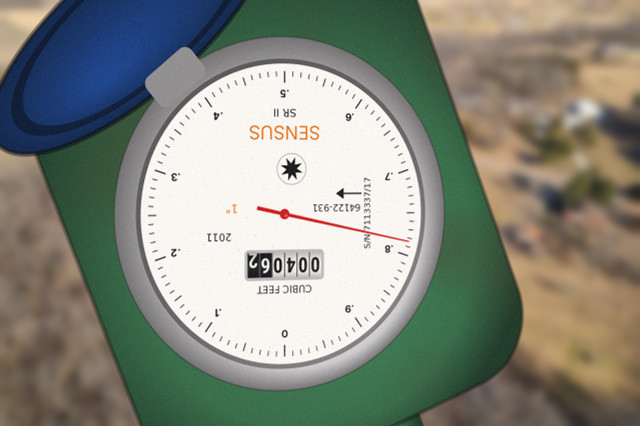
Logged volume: **4061.78** ft³
